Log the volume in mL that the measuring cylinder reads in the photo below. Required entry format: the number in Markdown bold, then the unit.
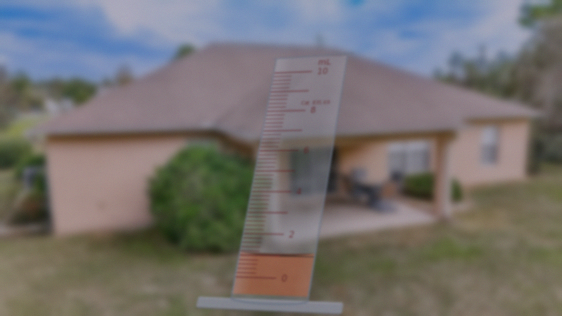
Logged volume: **1** mL
